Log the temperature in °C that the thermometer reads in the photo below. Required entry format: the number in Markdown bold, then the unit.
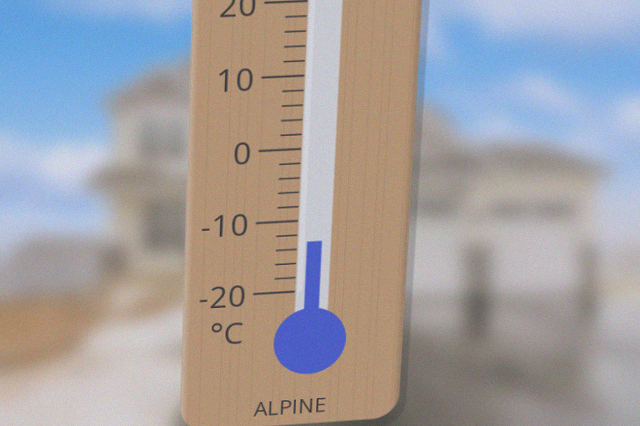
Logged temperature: **-13** °C
